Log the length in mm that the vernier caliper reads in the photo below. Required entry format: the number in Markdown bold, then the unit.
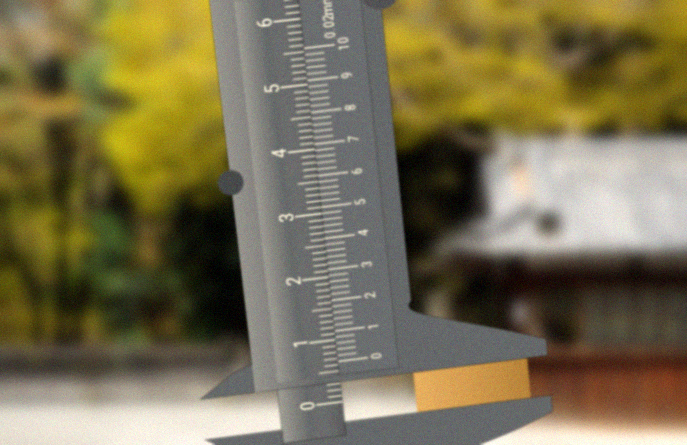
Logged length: **6.5** mm
